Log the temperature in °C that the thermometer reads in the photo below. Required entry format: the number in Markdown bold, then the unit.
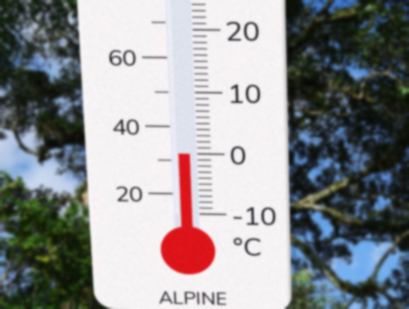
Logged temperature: **0** °C
